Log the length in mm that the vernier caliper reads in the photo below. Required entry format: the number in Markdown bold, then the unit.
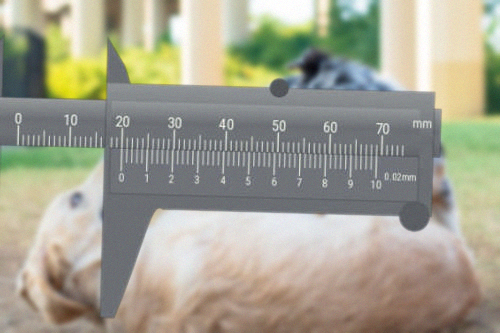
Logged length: **20.0** mm
